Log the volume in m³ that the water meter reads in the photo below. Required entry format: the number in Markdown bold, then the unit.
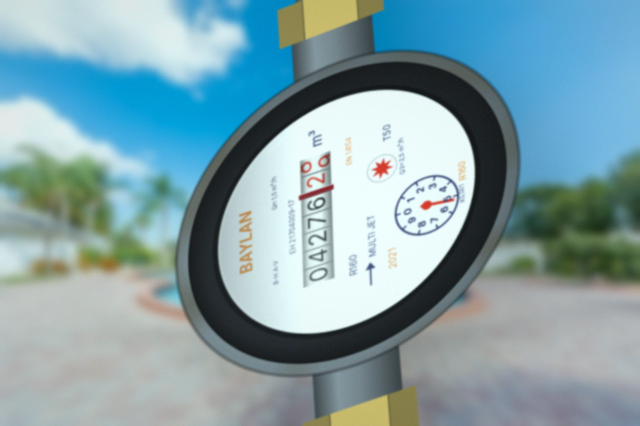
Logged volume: **4276.285** m³
